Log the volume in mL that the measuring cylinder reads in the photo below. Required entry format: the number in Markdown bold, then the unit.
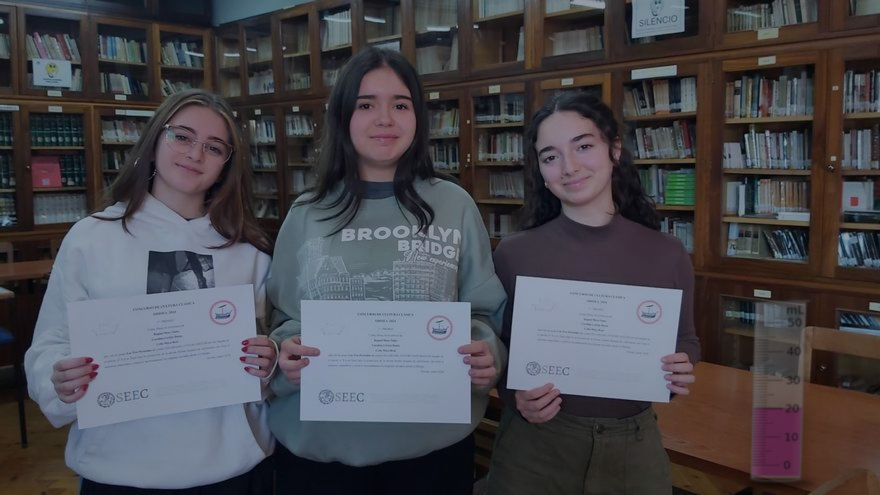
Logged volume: **20** mL
